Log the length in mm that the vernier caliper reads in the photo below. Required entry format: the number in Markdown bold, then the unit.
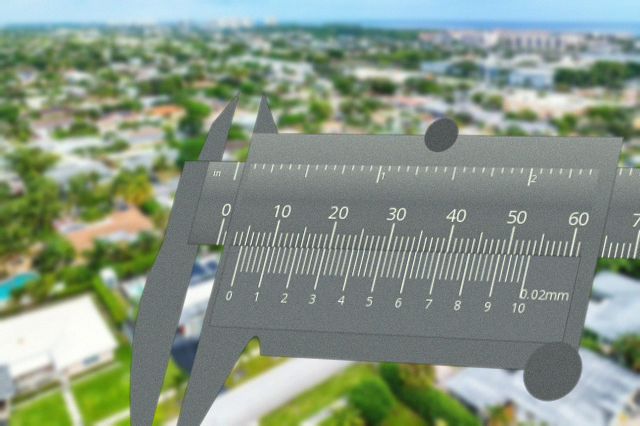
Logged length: **4.5** mm
